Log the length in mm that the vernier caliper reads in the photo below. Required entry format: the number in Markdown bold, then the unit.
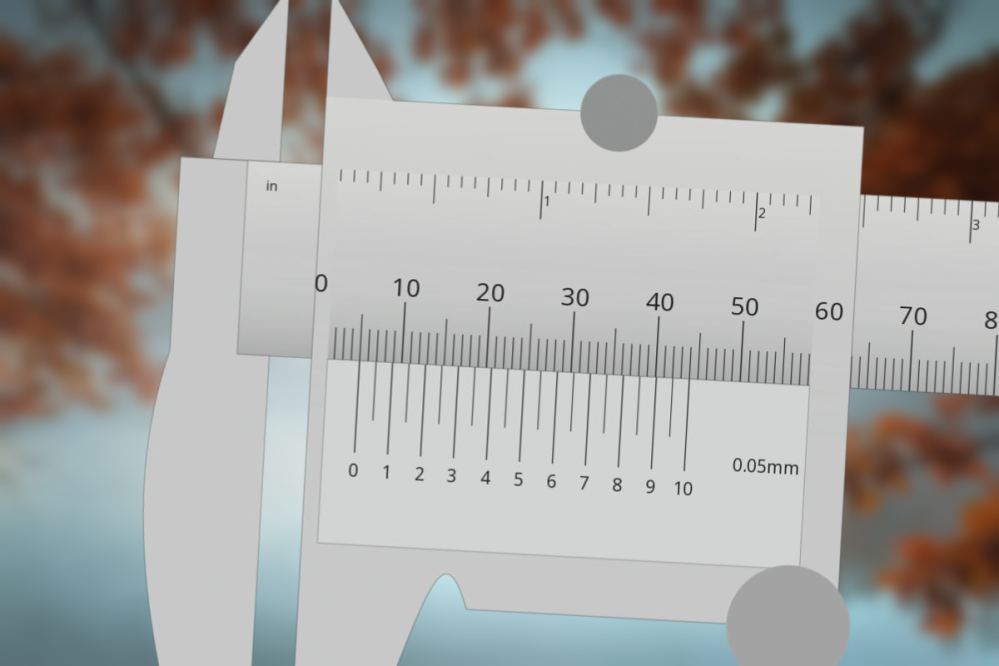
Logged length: **5.0** mm
